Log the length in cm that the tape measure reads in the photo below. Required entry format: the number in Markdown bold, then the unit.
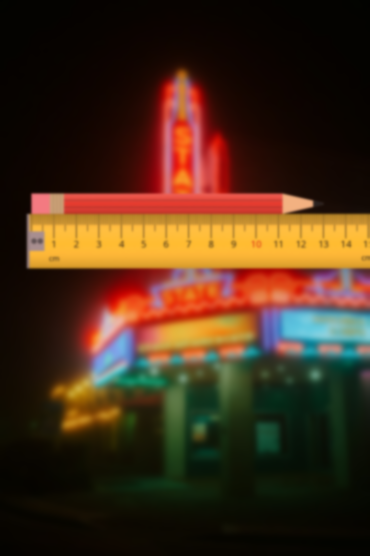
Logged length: **13** cm
